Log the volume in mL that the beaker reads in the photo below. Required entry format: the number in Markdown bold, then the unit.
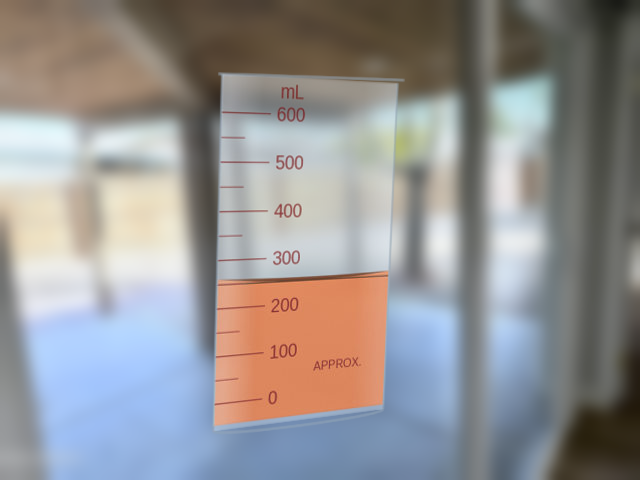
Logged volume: **250** mL
